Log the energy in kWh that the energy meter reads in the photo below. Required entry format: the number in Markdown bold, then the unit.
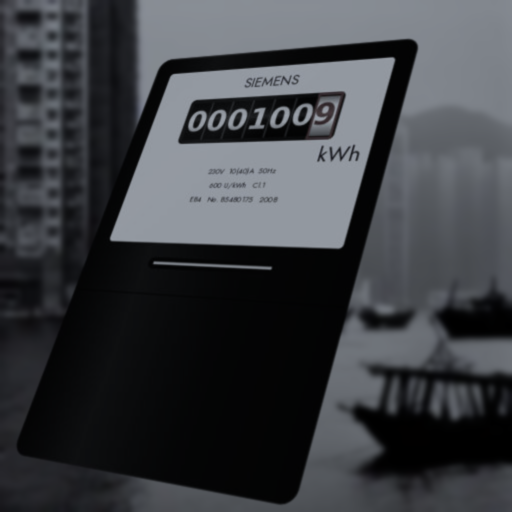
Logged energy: **100.9** kWh
